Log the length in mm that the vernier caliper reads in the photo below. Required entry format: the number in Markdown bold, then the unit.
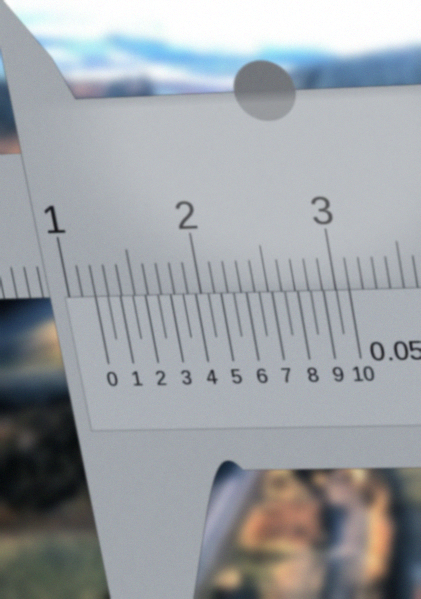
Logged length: **12.0** mm
